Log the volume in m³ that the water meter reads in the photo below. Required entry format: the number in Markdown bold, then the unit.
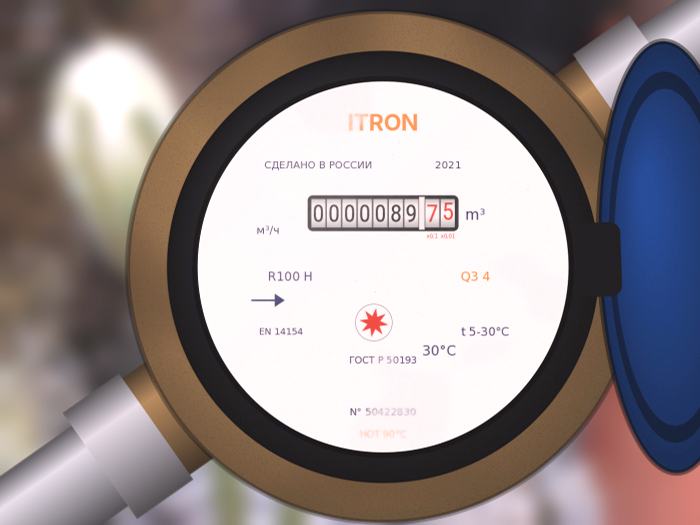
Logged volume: **89.75** m³
